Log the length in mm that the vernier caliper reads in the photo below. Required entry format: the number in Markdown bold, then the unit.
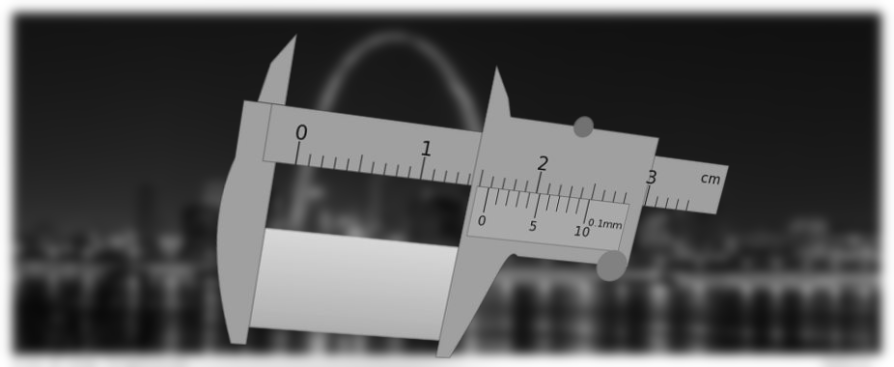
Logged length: **15.8** mm
